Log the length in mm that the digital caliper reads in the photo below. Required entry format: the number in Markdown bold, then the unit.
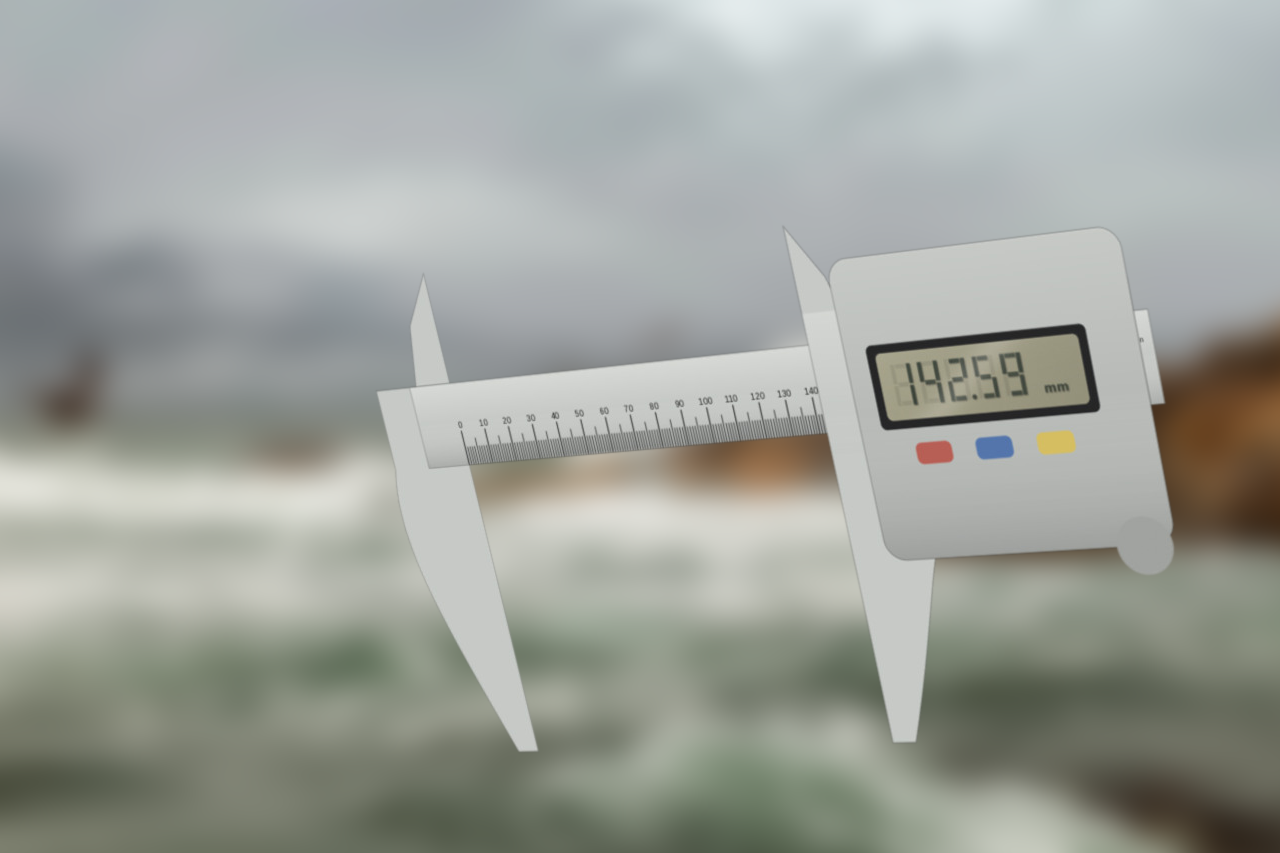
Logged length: **142.59** mm
